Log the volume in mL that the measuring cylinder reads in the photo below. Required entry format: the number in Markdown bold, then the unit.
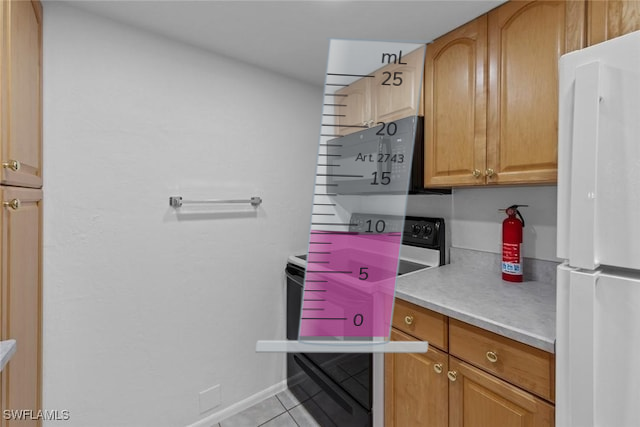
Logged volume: **9** mL
